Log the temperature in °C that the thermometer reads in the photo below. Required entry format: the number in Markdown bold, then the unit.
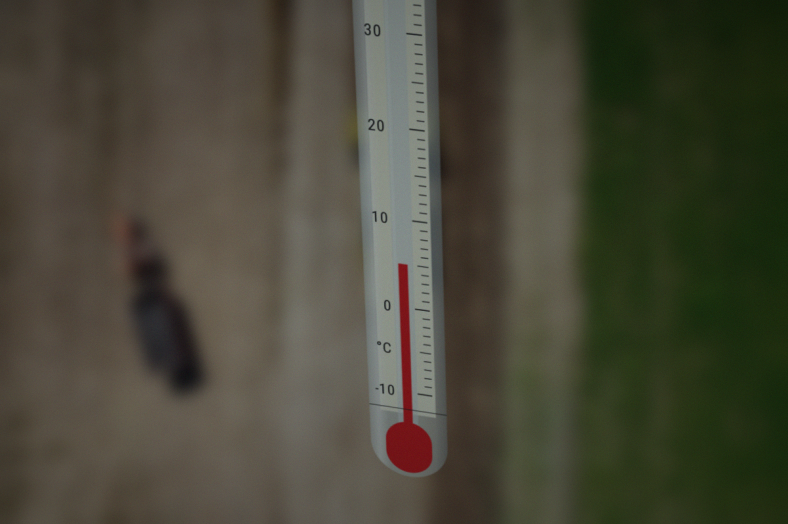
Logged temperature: **5** °C
